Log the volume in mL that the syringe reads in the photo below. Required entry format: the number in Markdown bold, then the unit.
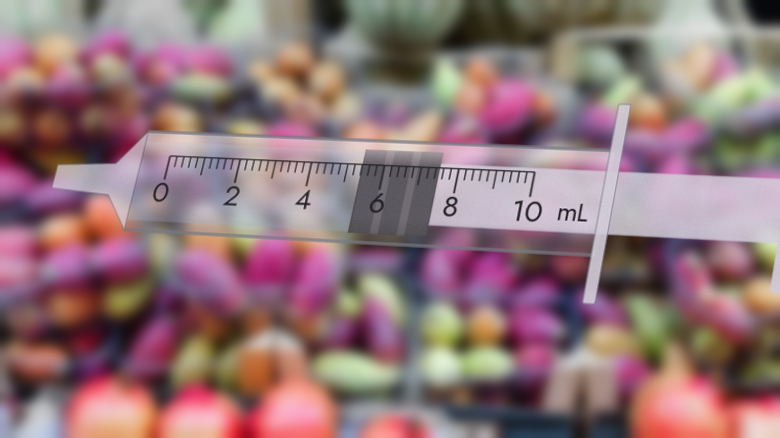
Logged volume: **5.4** mL
